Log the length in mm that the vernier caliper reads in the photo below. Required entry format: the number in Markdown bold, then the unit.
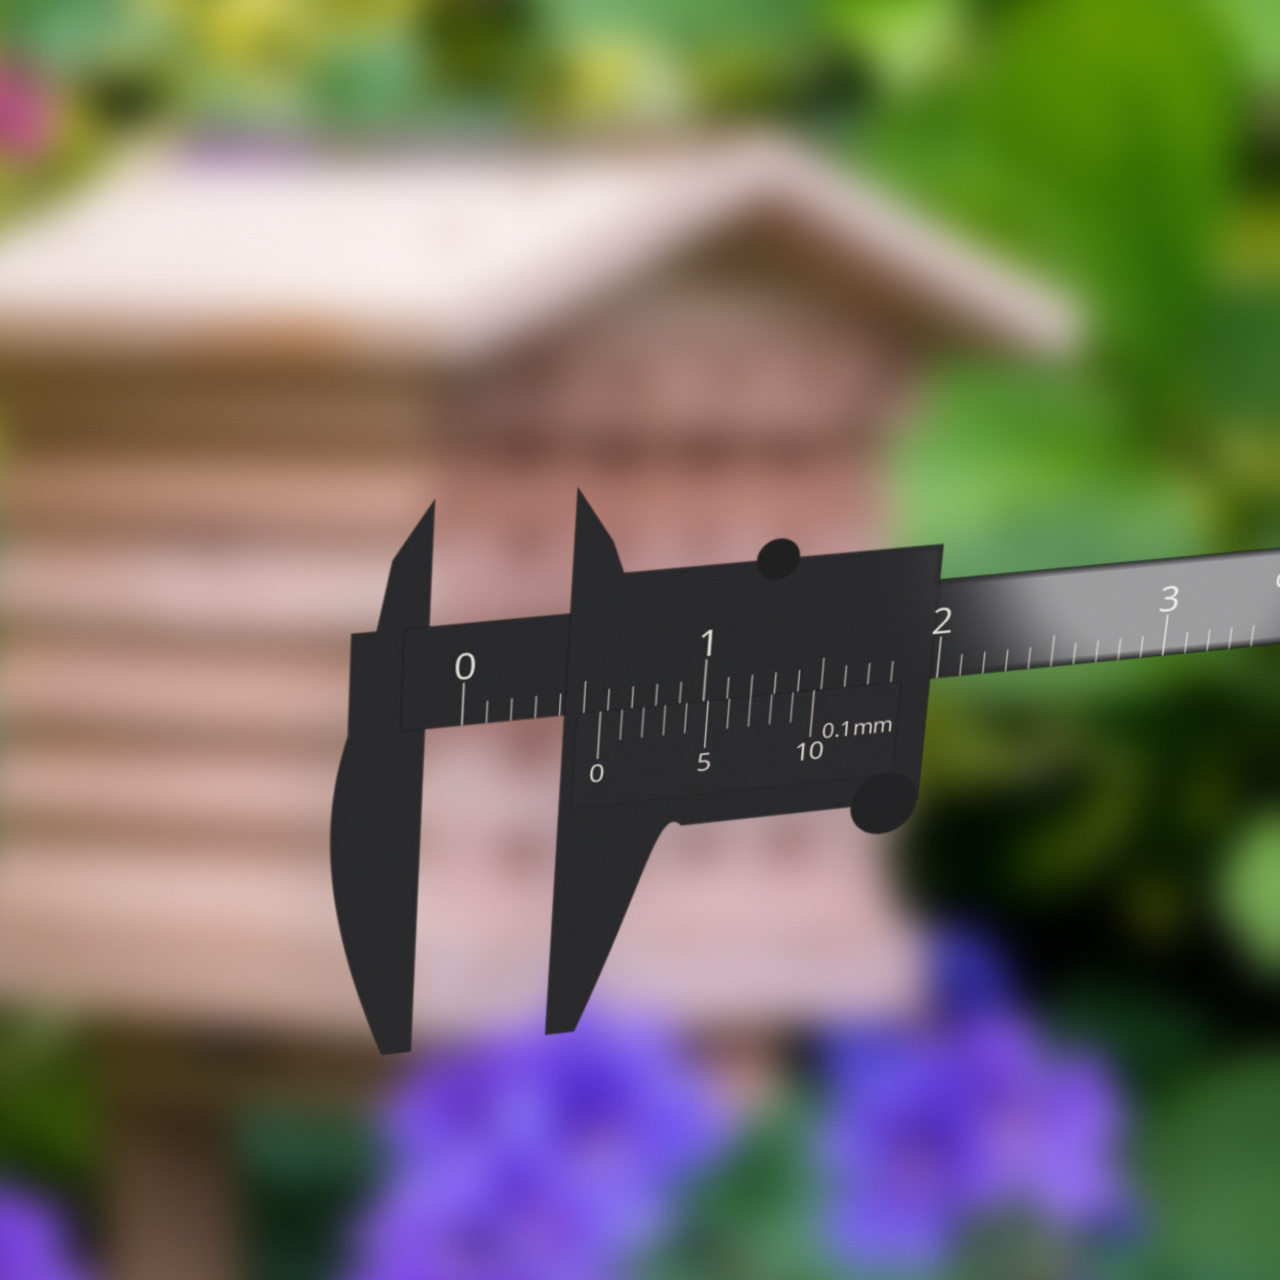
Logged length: **5.7** mm
